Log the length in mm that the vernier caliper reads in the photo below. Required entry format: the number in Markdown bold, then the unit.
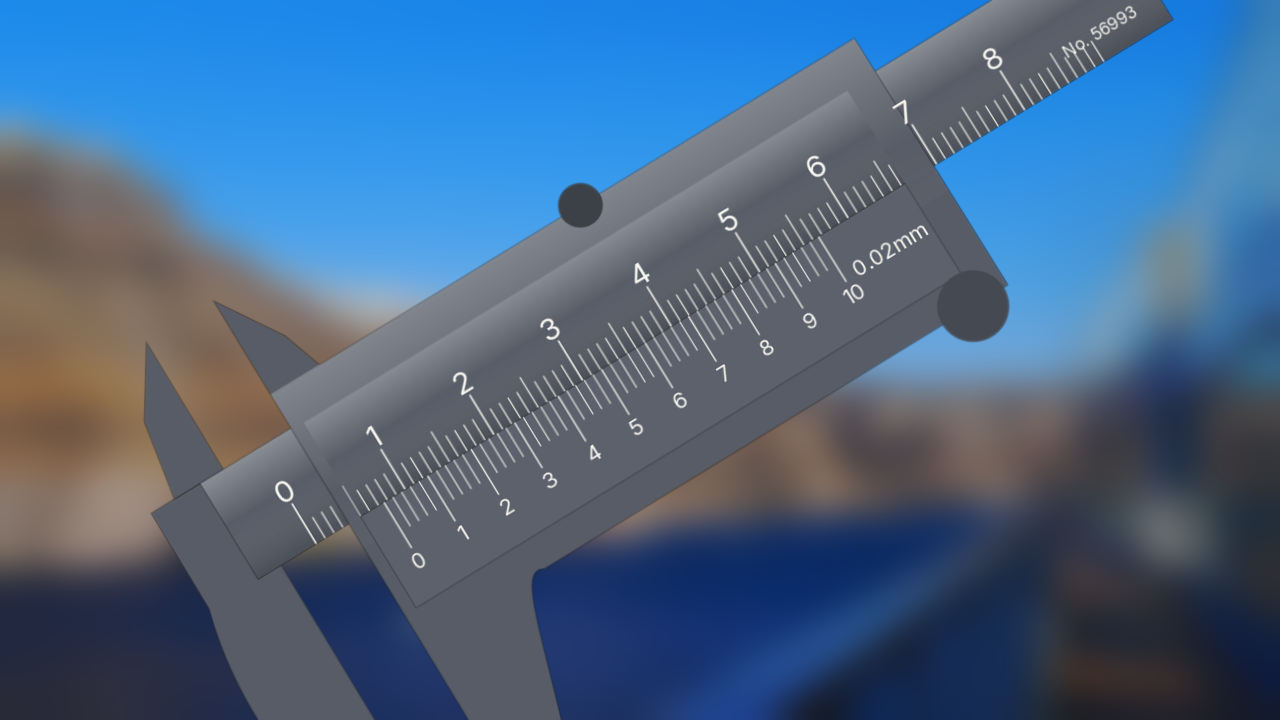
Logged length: **7.6** mm
